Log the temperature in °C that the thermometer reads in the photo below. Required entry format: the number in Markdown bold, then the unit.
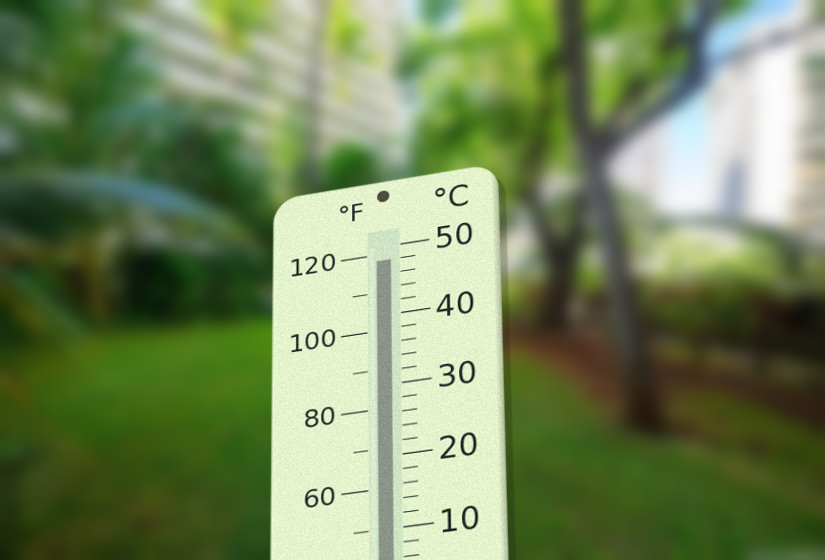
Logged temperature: **48** °C
